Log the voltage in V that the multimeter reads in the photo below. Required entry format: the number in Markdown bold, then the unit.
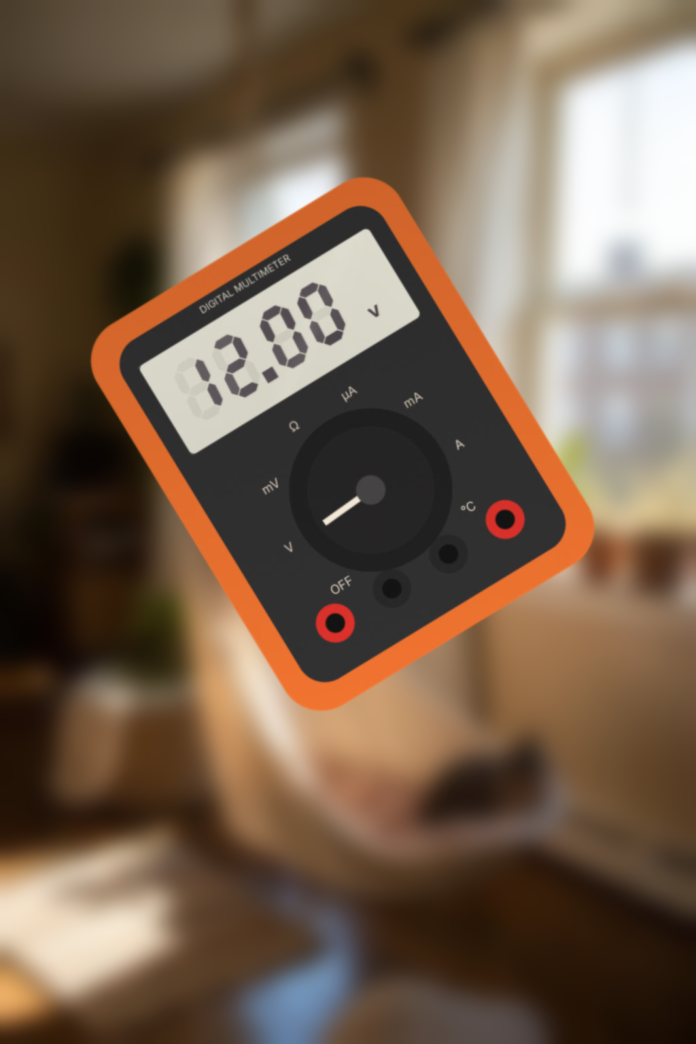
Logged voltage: **12.00** V
